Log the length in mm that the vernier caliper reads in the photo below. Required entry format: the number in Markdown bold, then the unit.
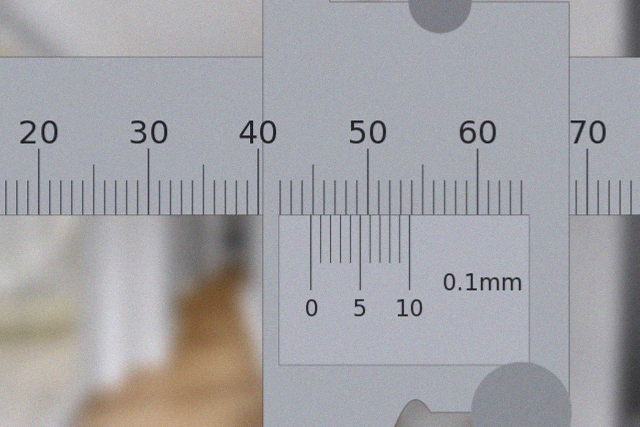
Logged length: **44.8** mm
